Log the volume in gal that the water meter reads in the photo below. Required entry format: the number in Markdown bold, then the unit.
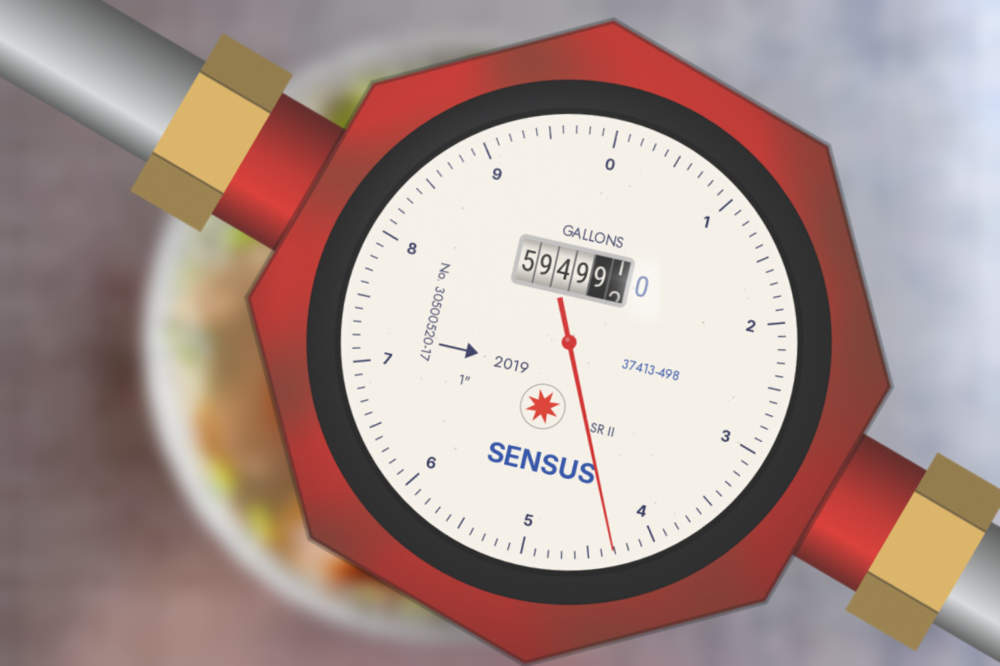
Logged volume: **5949914.3** gal
